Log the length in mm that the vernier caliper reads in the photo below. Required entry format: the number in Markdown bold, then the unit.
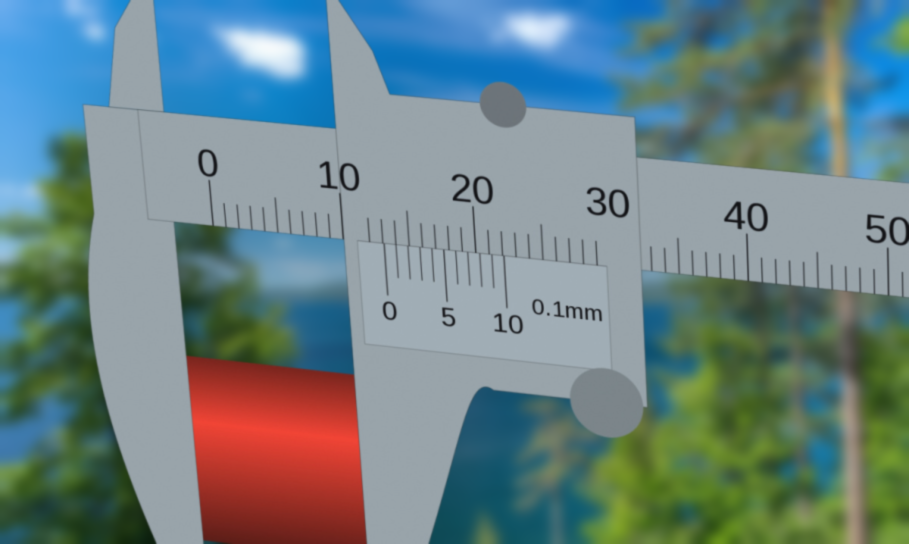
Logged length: **13.1** mm
